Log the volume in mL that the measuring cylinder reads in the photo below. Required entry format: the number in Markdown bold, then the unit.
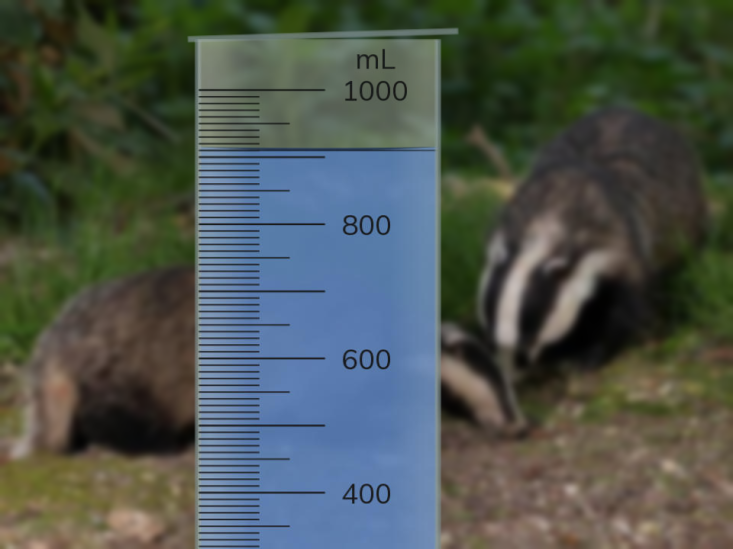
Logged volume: **910** mL
